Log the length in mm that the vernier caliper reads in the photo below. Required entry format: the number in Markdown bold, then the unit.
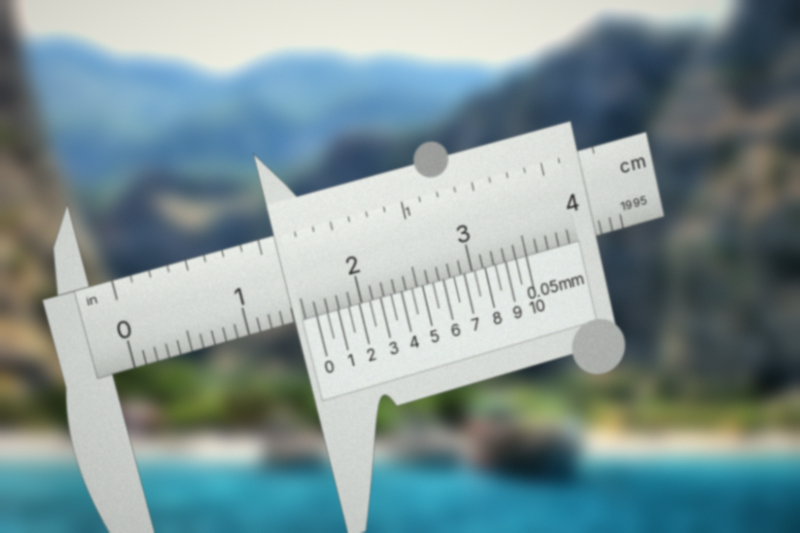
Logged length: **16.0** mm
